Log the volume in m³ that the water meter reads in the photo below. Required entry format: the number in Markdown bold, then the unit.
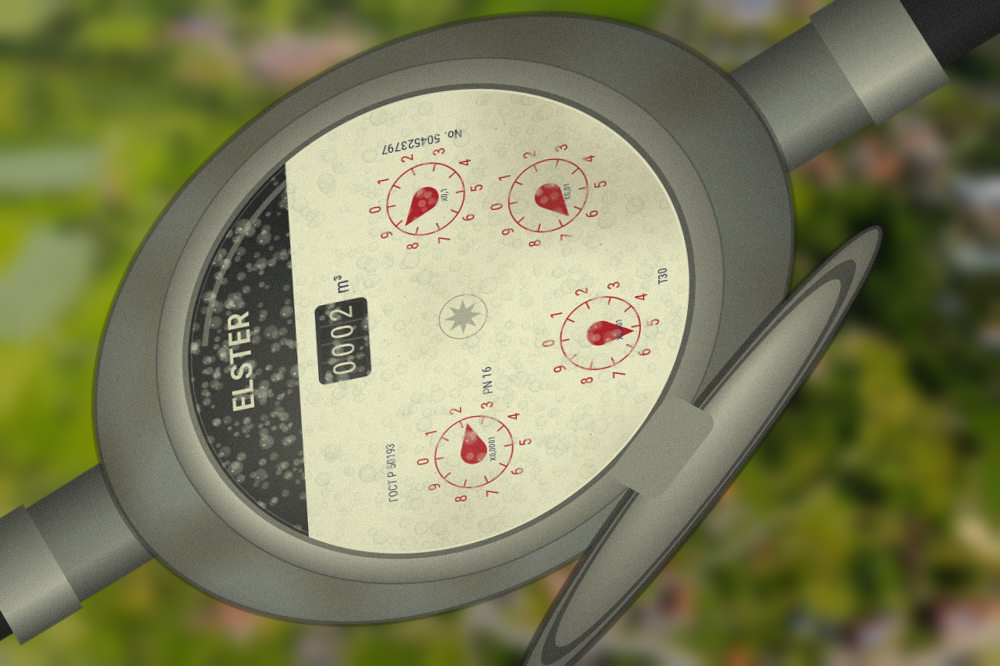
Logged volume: **2.8652** m³
